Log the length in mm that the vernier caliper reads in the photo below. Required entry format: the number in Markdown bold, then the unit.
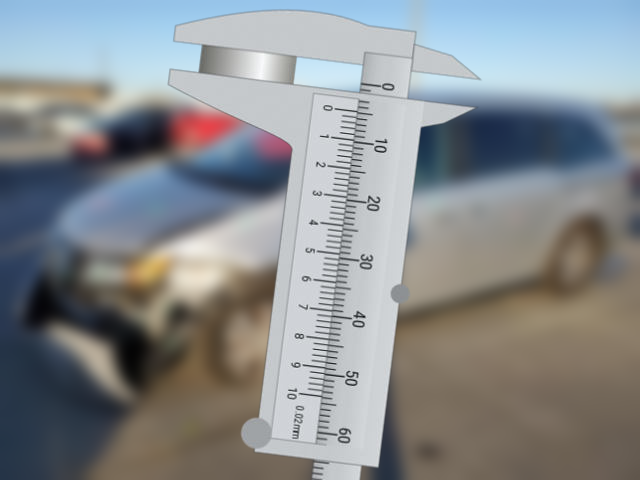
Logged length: **4.8** mm
